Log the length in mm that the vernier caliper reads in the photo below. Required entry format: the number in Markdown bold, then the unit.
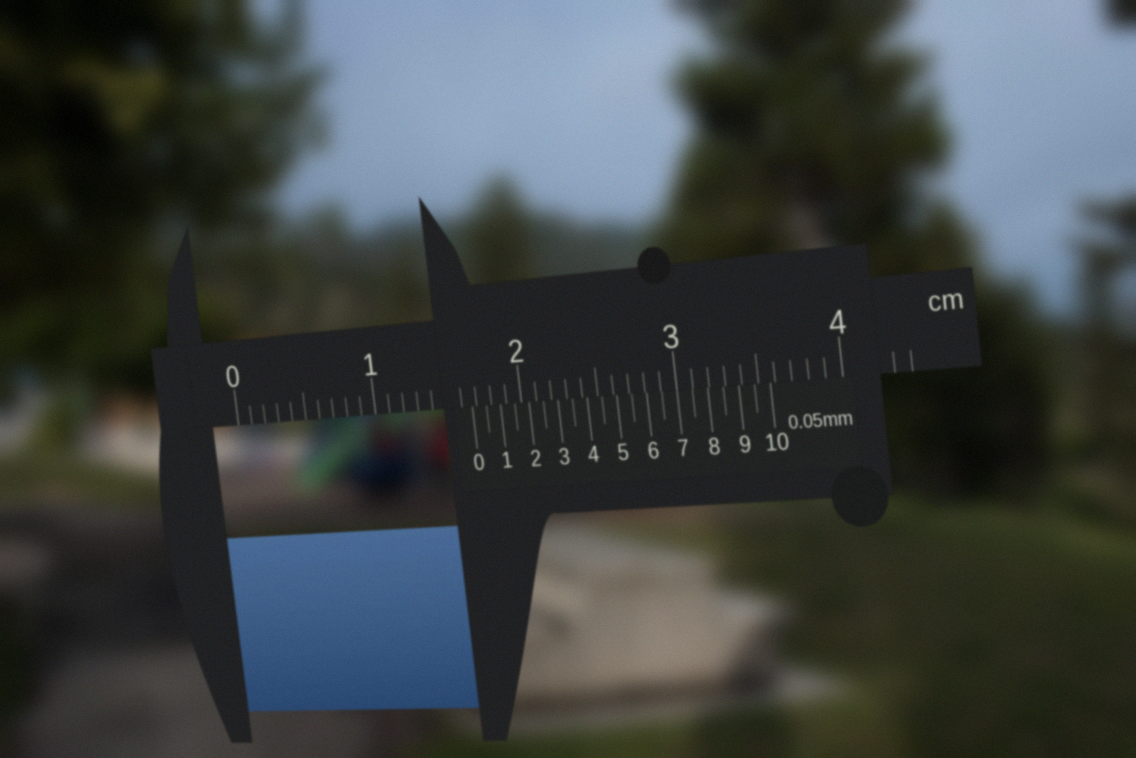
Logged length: **16.7** mm
